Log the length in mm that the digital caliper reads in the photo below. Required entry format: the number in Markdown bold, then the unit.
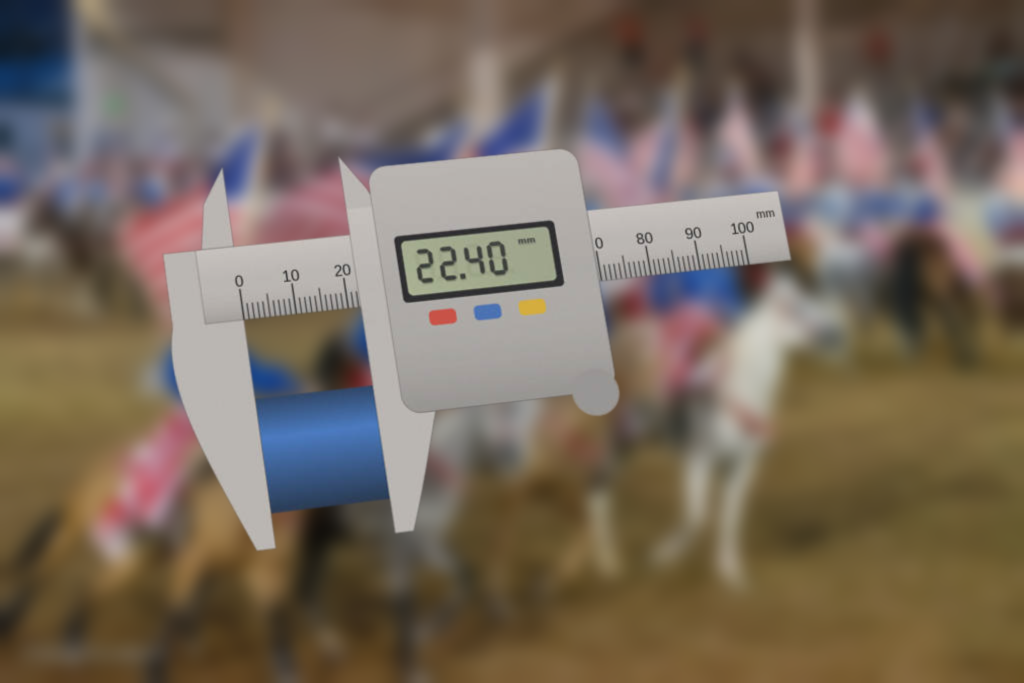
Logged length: **22.40** mm
